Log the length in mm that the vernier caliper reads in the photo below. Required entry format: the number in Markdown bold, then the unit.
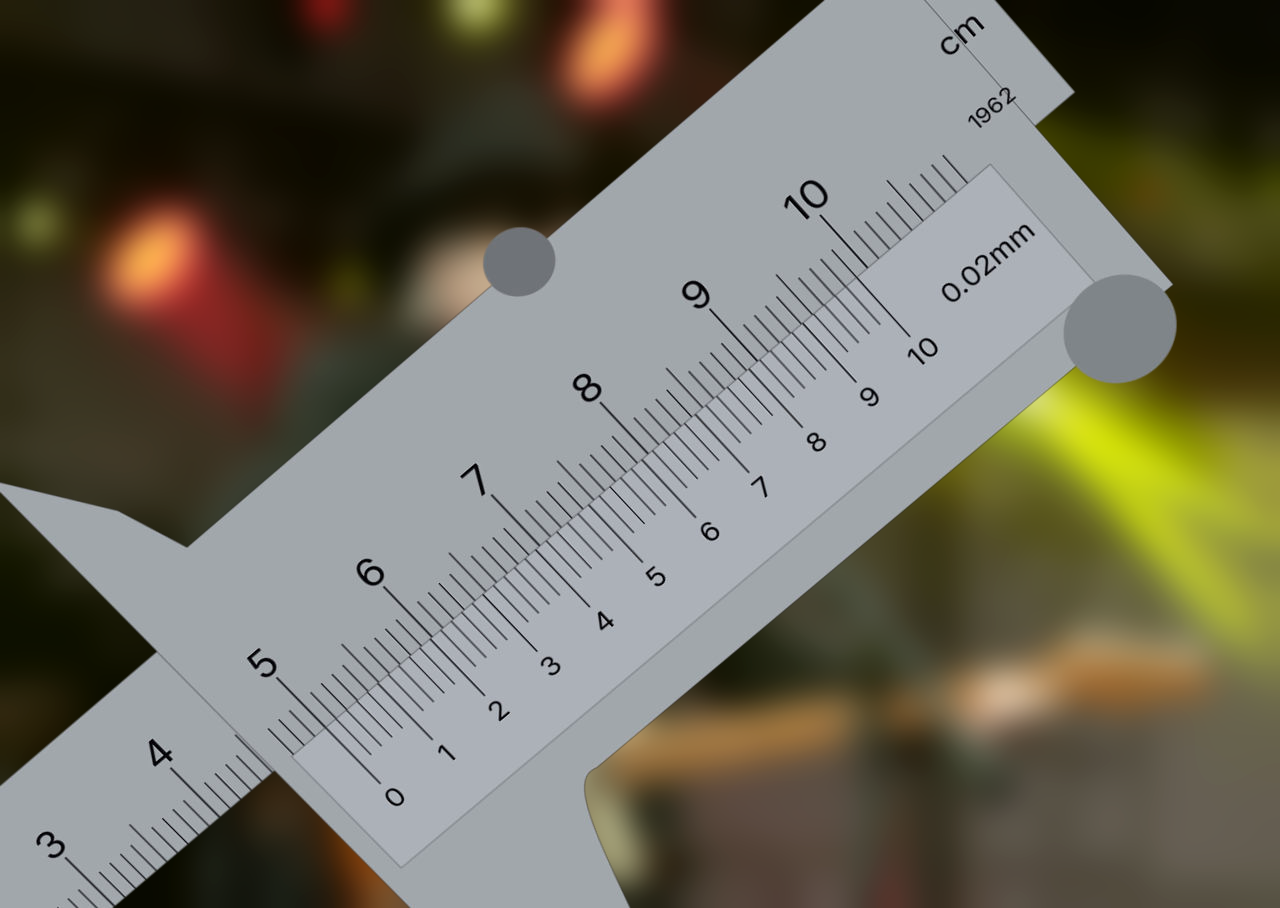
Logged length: **50.0** mm
